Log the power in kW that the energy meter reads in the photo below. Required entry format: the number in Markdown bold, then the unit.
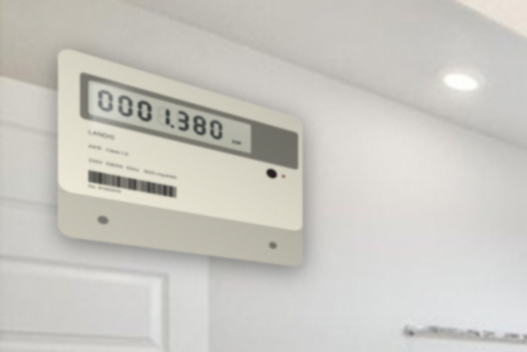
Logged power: **1.380** kW
